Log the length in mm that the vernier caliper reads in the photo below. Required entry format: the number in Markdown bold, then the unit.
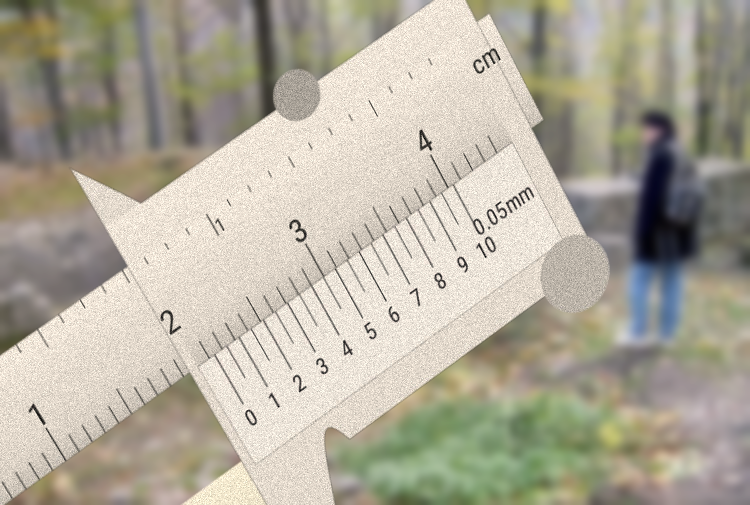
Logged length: **21.4** mm
